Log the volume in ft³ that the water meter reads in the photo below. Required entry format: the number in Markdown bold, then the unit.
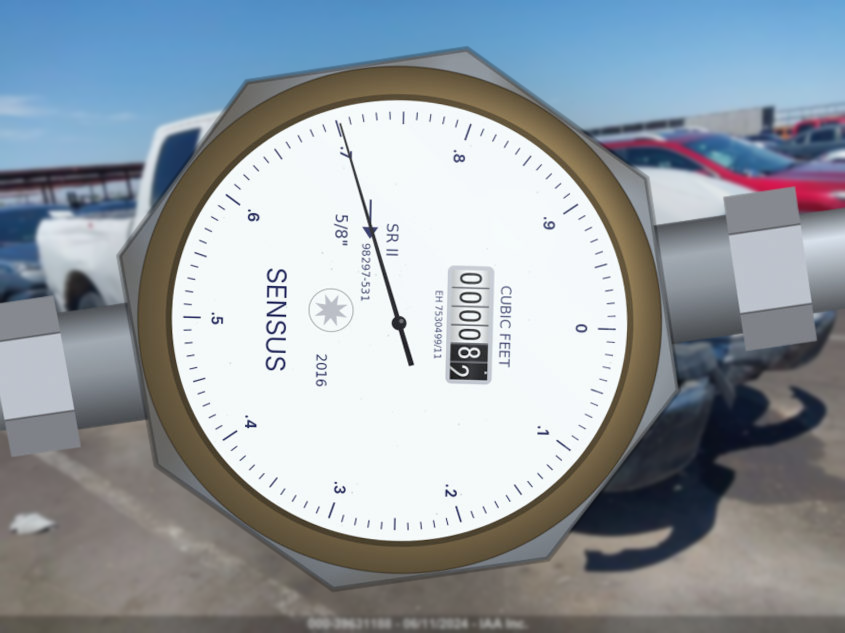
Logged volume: **81.70** ft³
